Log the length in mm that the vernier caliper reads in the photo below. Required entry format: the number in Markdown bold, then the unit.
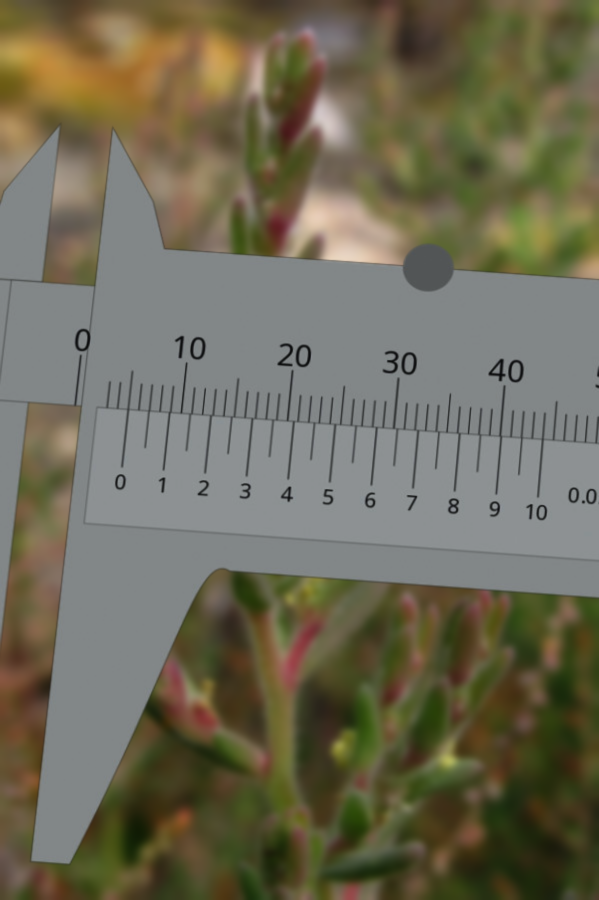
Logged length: **5.0** mm
